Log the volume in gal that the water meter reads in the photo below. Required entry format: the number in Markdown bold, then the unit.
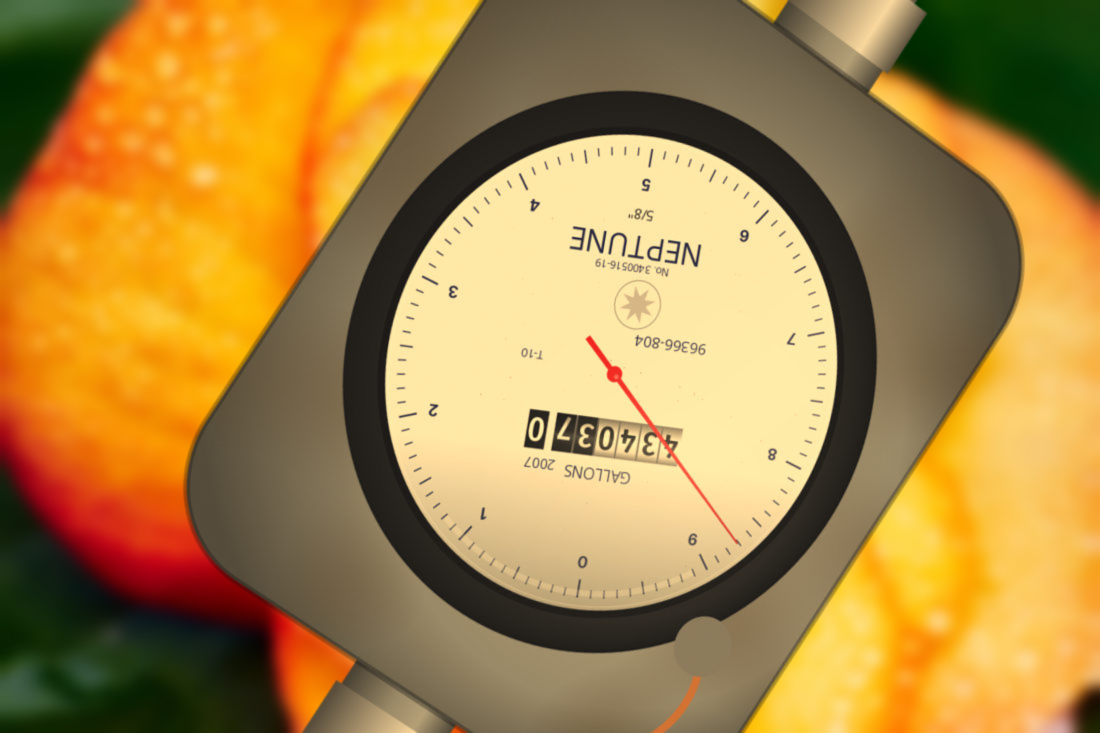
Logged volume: **4340368.7** gal
